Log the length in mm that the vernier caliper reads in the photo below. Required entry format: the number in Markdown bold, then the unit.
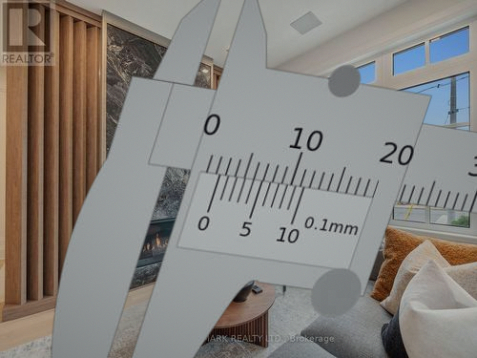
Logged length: **2.4** mm
